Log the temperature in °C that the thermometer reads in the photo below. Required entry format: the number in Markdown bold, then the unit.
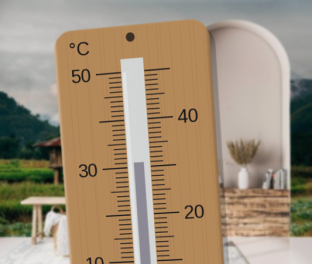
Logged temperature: **31** °C
